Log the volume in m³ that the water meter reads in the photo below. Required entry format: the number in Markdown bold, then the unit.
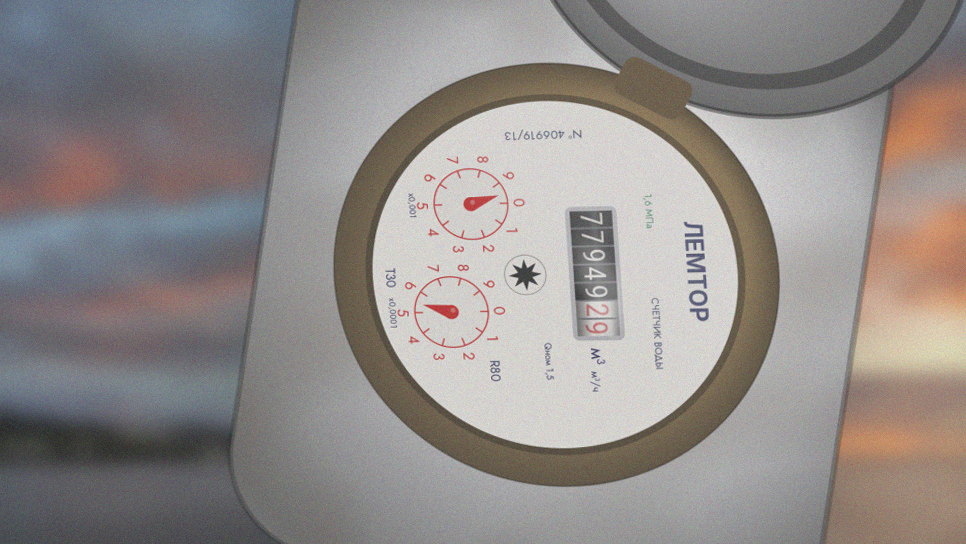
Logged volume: **77949.2895** m³
